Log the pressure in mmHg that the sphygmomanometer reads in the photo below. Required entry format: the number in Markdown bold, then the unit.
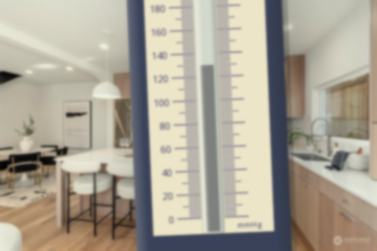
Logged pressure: **130** mmHg
